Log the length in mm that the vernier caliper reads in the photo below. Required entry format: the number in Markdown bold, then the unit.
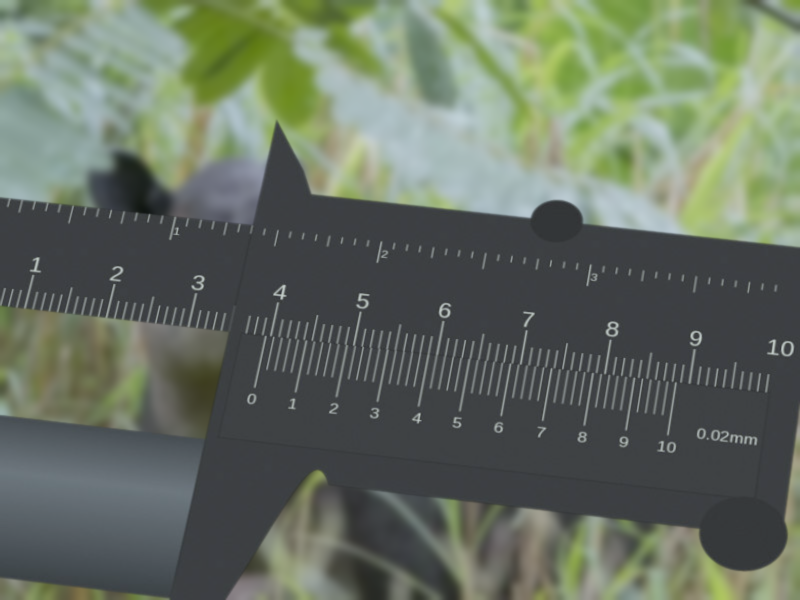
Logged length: **39.4** mm
